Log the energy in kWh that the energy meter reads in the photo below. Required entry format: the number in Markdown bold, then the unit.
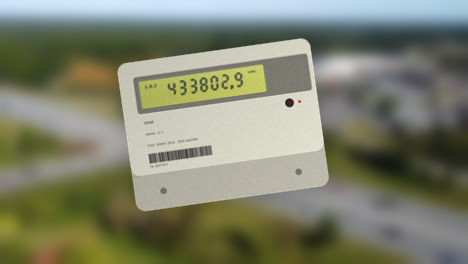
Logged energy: **433802.9** kWh
